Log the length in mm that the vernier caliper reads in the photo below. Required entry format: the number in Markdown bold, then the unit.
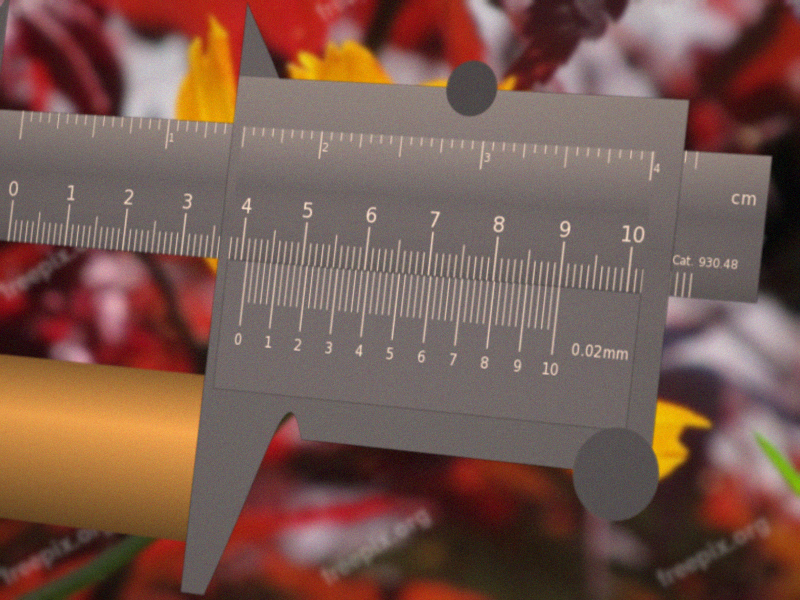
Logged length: **41.0** mm
